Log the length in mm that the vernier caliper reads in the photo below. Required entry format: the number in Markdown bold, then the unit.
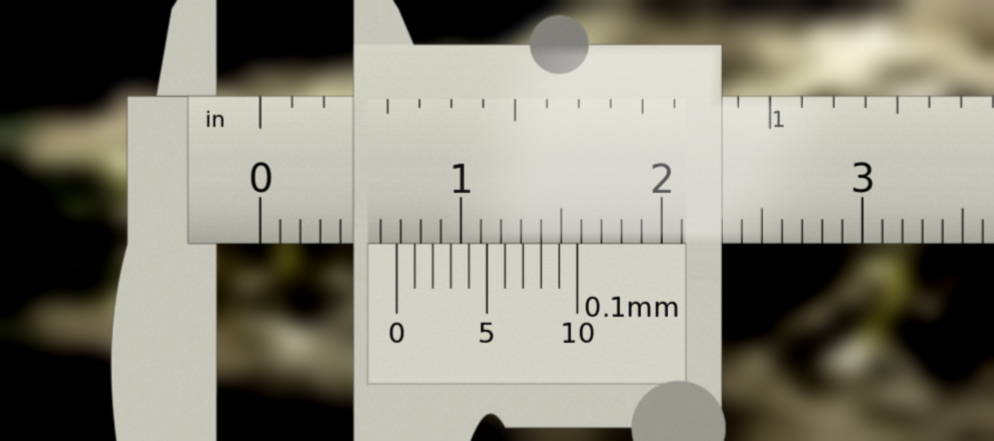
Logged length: **6.8** mm
